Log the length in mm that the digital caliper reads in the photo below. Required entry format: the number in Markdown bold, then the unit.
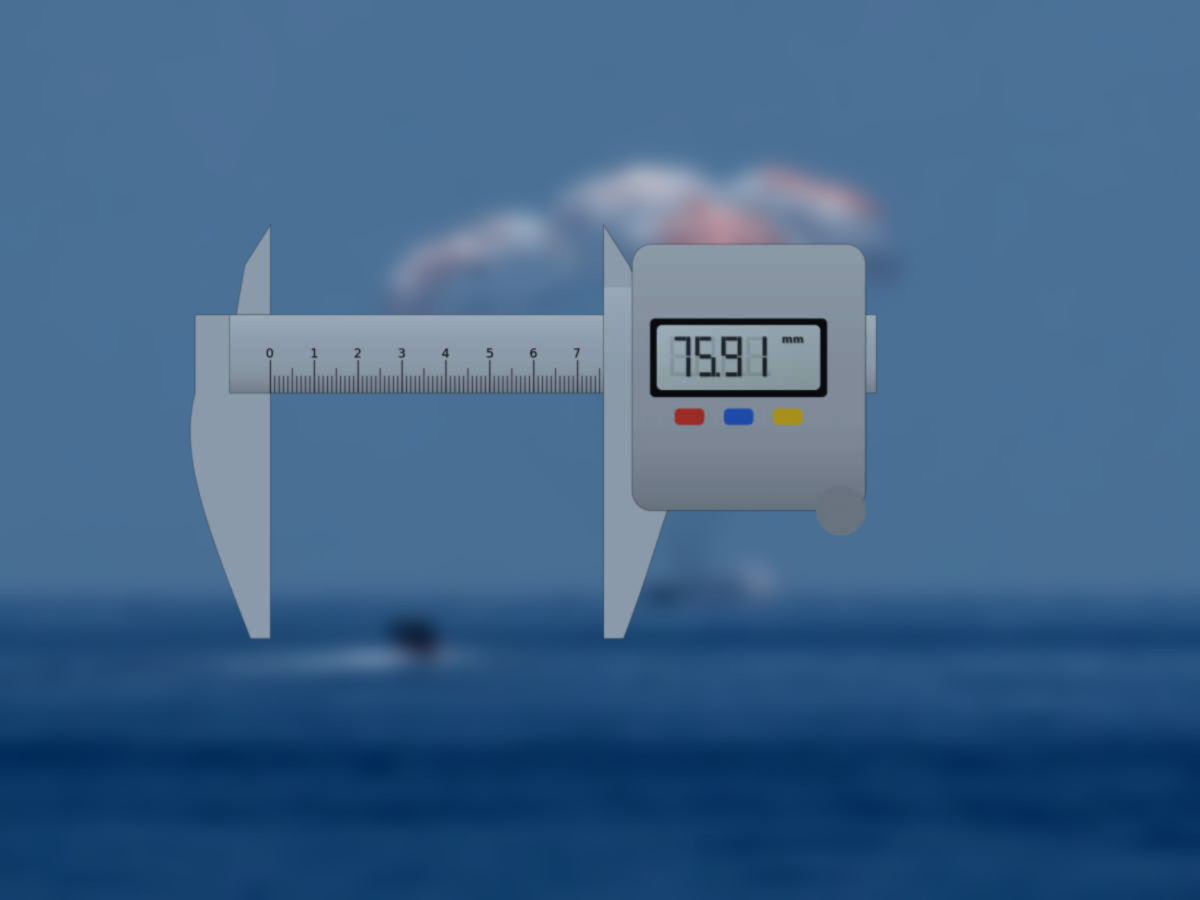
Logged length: **75.91** mm
